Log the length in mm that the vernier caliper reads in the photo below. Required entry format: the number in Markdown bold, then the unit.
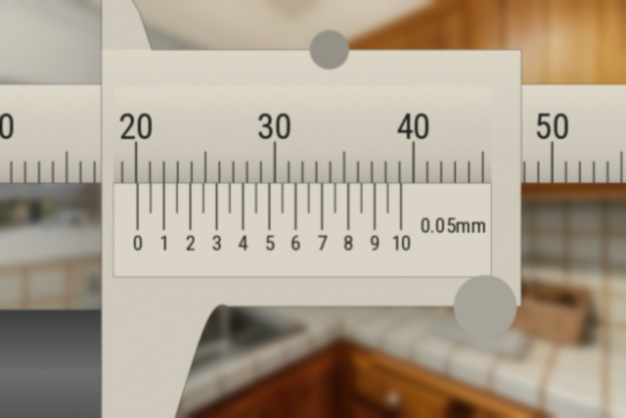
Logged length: **20.1** mm
